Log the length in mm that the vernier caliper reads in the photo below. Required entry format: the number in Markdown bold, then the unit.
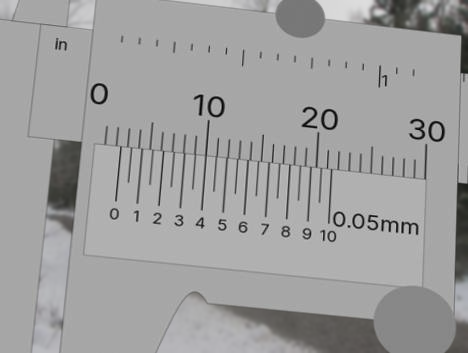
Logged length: **2.4** mm
